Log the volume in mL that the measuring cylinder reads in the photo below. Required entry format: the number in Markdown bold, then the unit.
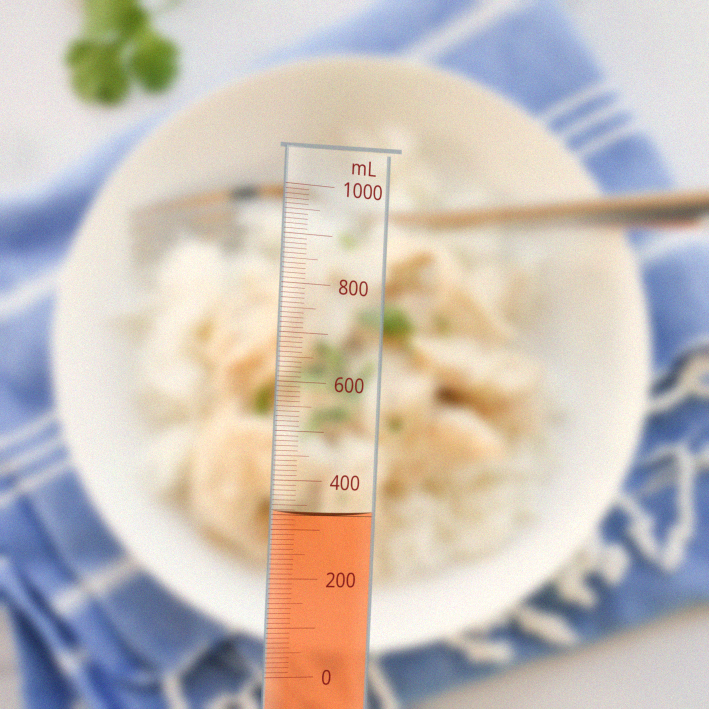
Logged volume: **330** mL
